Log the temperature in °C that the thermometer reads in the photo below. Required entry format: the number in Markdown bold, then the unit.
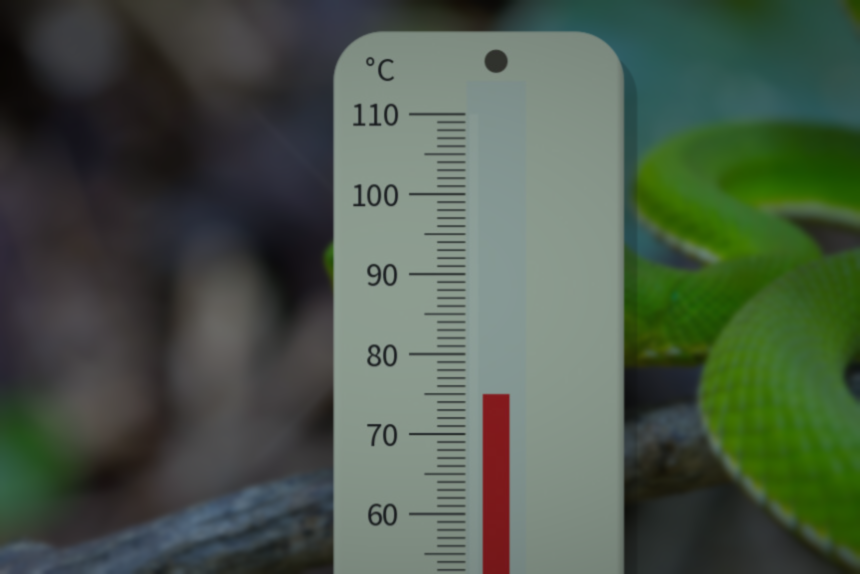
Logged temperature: **75** °C
